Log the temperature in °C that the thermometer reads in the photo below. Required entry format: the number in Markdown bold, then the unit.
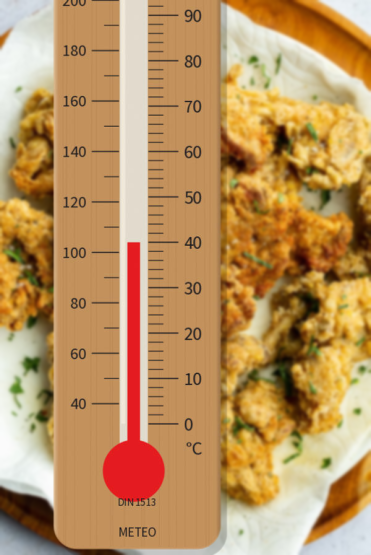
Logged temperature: **40** °C
